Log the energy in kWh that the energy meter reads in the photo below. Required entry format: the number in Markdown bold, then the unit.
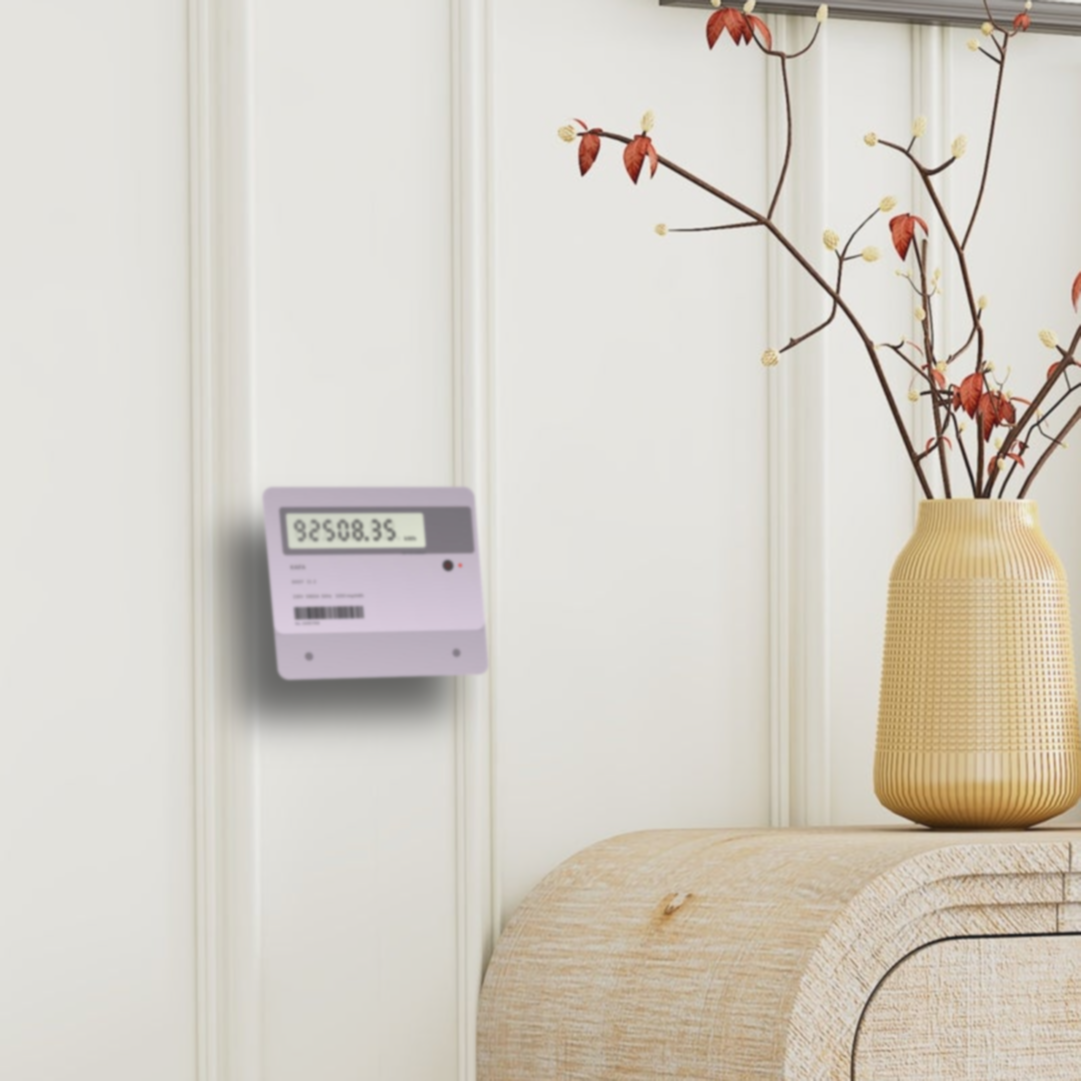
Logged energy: **92508.35** kWh
